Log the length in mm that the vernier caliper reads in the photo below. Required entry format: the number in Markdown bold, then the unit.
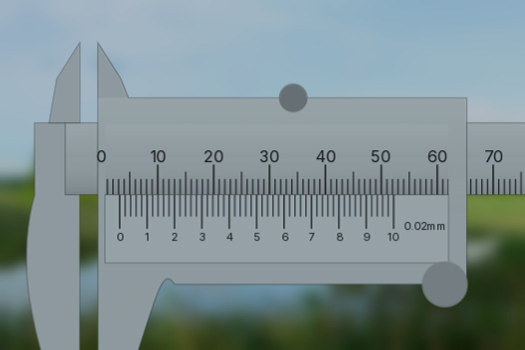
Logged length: **3.2** mm
